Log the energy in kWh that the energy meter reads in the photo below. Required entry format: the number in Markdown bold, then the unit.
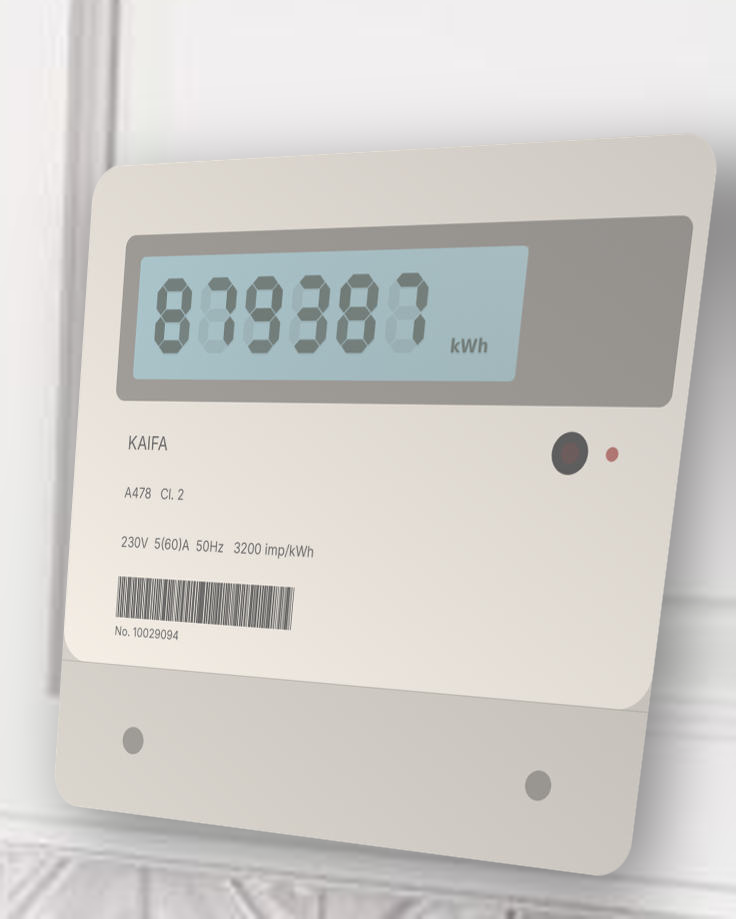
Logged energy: **879387** kWh
